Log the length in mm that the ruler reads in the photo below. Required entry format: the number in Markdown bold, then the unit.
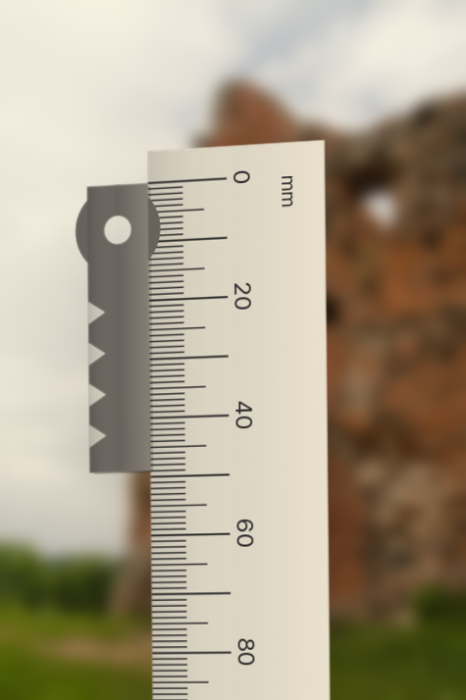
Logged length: **49** mm
